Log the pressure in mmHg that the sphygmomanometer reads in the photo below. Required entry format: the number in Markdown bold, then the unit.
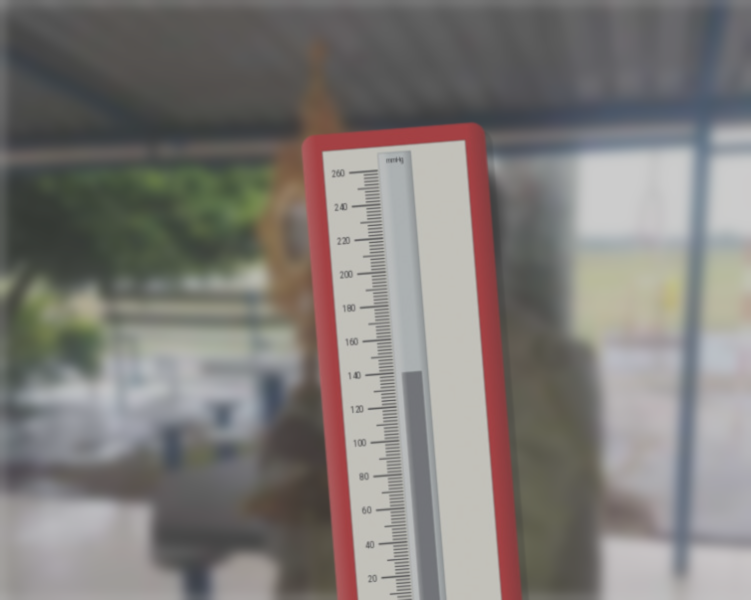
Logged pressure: **140** mmHg
